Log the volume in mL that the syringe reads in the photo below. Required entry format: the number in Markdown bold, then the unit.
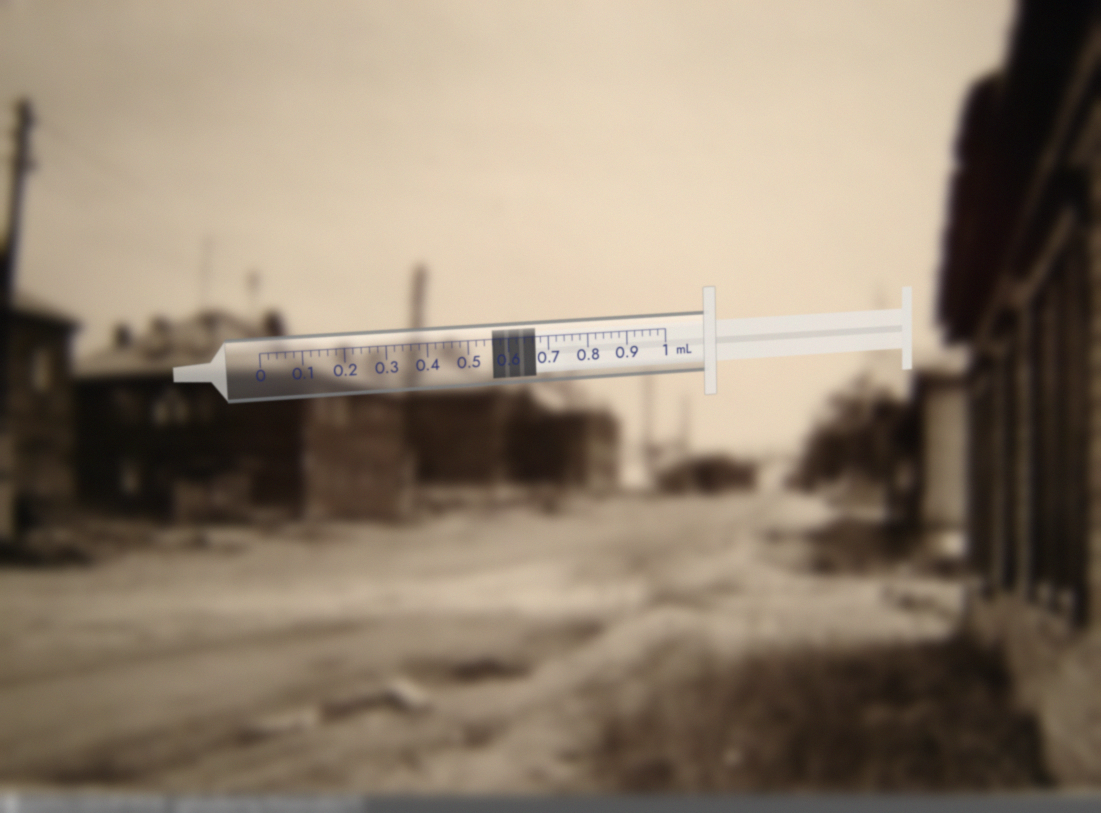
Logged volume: **0.56** mL
